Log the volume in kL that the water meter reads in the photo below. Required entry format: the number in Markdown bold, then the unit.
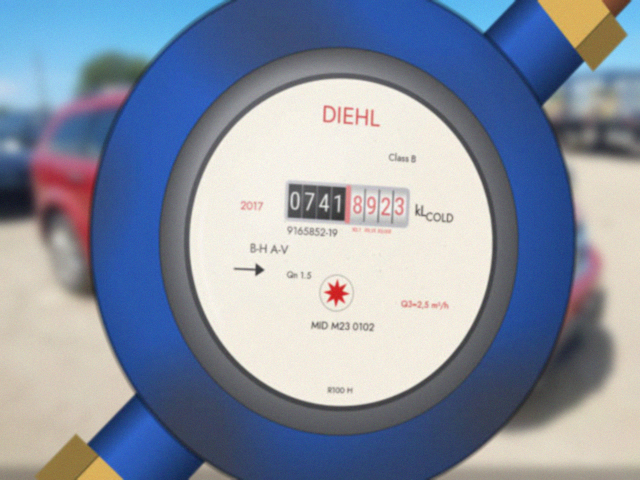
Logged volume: **741.8923** kL
